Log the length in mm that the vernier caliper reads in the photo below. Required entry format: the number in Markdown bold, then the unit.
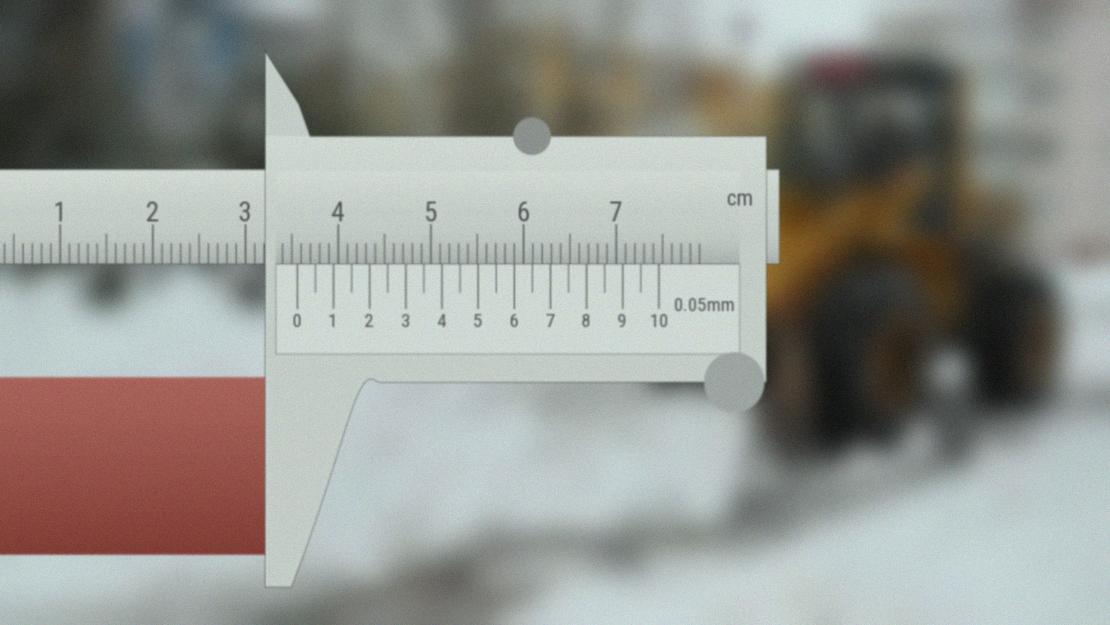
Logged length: **35.6** mm
